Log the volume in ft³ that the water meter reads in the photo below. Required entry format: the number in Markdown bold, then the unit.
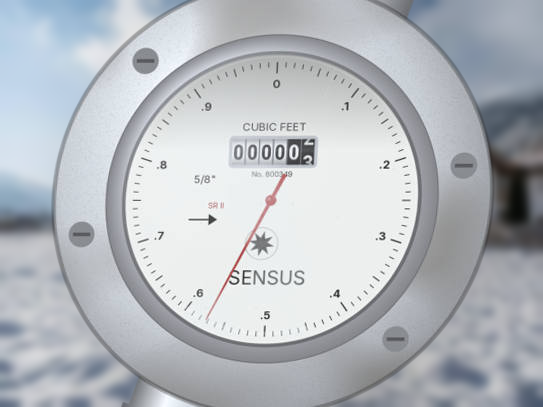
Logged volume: **2.57** ft³
